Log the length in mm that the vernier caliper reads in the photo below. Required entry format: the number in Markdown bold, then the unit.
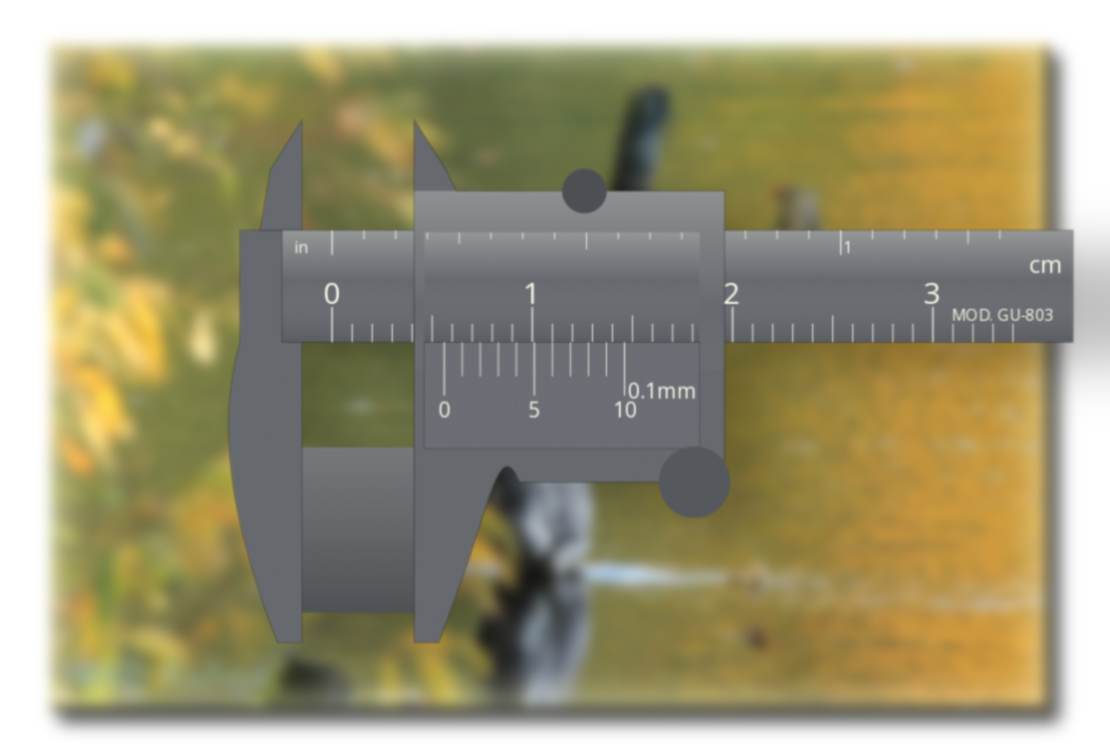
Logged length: **5.6** mm
